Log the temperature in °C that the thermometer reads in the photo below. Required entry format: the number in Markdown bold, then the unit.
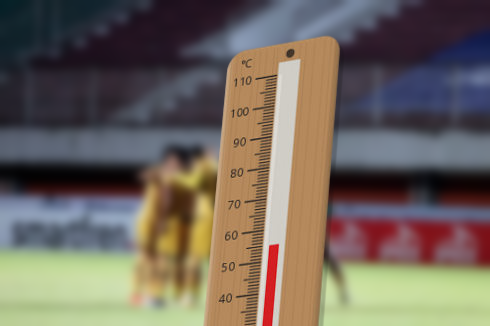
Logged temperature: **55** °C
